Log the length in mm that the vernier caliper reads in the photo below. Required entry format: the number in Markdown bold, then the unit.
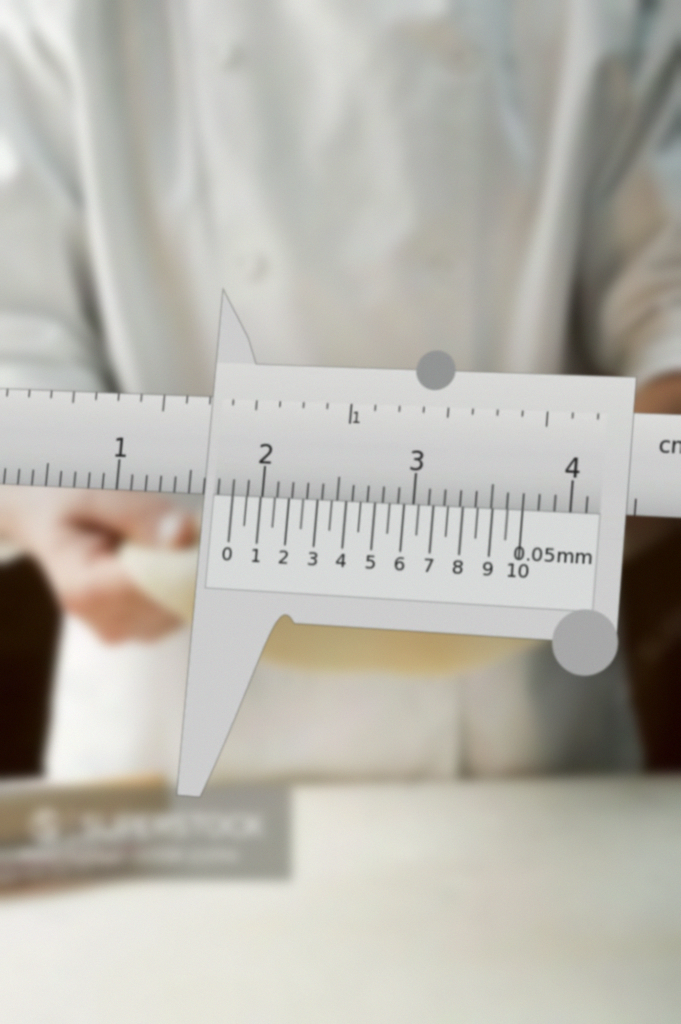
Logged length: **18.0** mm
